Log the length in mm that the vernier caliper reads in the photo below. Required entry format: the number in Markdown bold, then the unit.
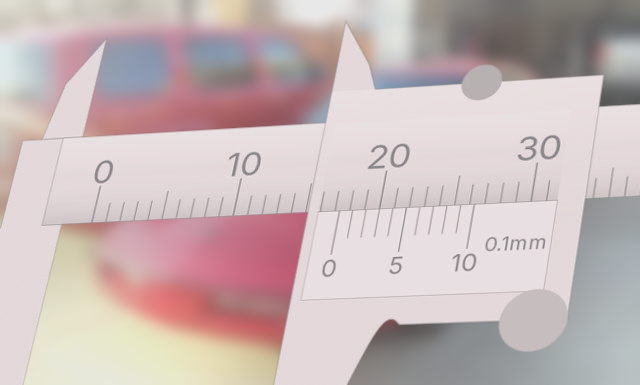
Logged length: **17.3** mm
